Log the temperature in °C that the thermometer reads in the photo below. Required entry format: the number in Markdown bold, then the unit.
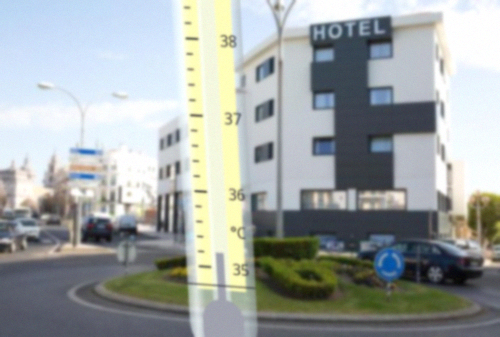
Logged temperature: **35.2** °C
